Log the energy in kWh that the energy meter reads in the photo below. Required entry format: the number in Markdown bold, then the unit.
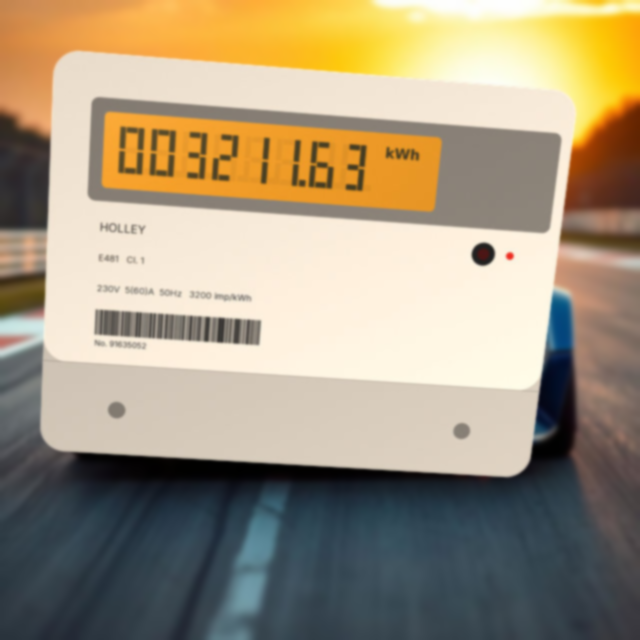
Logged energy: **3211.63** kWh
